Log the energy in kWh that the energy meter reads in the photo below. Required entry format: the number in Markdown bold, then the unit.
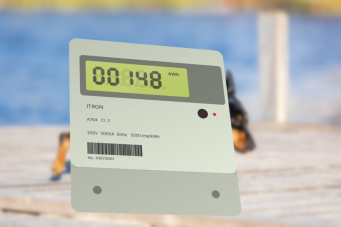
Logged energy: **148** kWh
